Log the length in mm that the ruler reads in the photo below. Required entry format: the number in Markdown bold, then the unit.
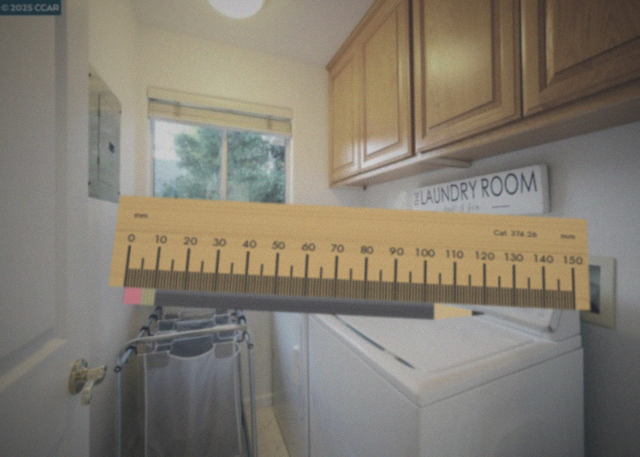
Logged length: **120** mm
